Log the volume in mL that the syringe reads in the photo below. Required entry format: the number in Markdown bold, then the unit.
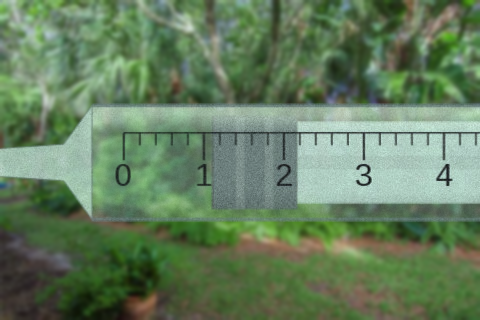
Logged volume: **1.1** mL
